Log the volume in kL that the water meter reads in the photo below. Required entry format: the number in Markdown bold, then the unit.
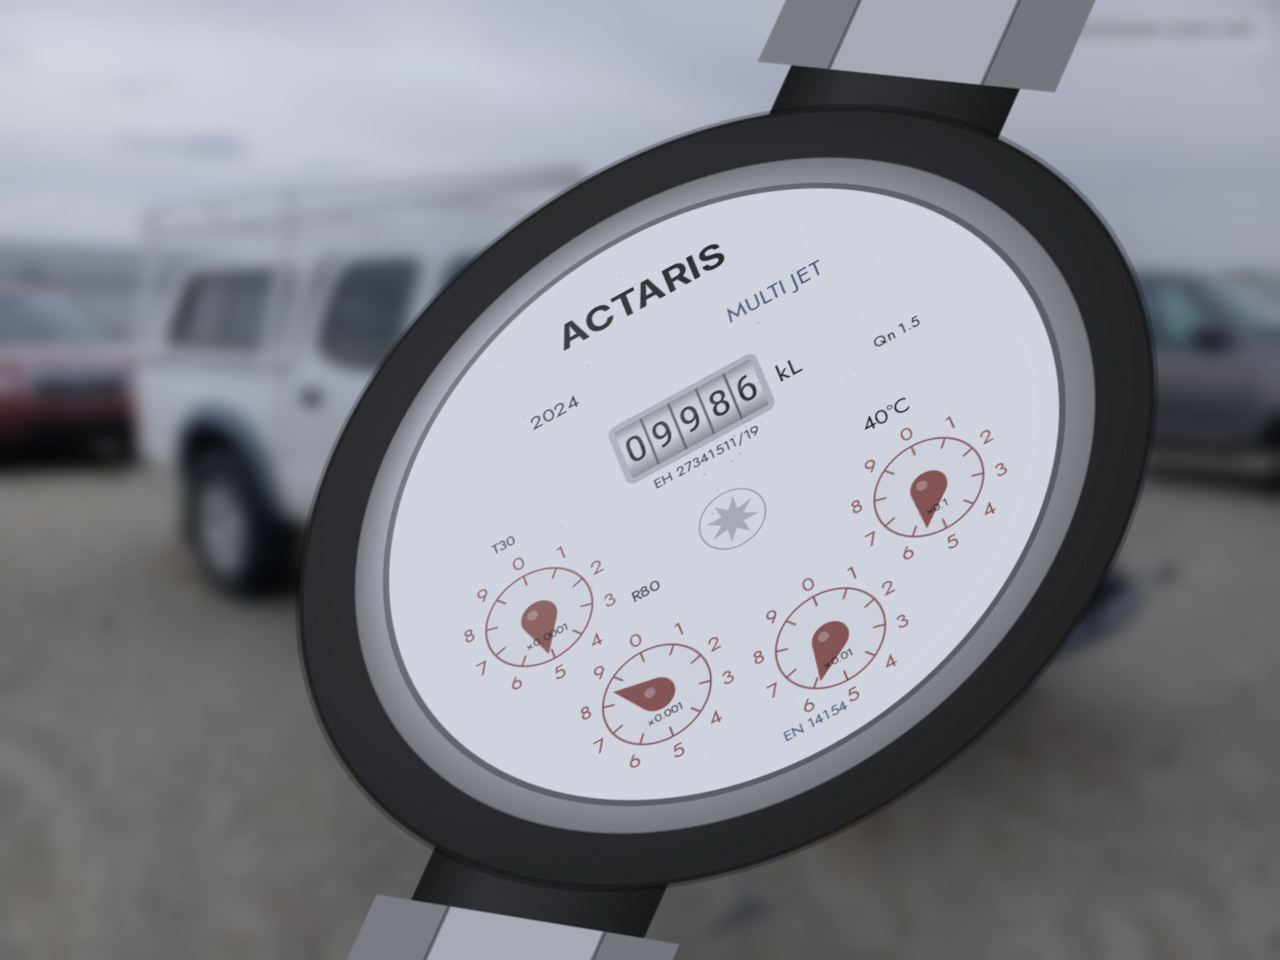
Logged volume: **9986.5585** kL
